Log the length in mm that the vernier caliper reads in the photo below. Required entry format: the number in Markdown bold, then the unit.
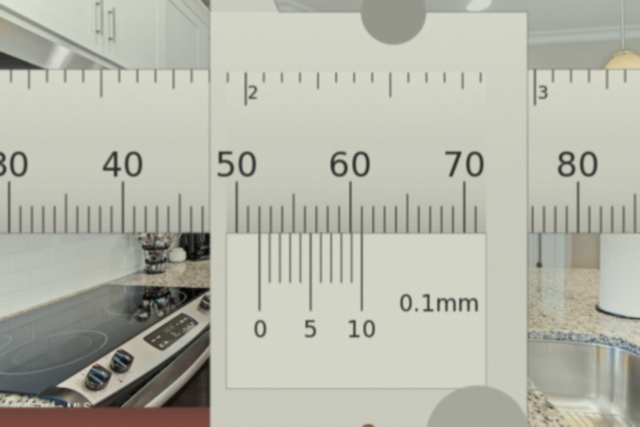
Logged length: **52.0** mm
